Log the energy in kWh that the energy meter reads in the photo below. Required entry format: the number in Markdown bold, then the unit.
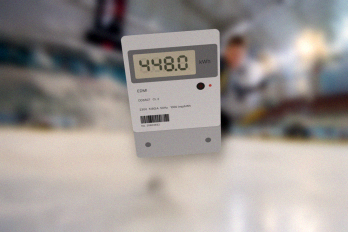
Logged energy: **448.0** kWh
